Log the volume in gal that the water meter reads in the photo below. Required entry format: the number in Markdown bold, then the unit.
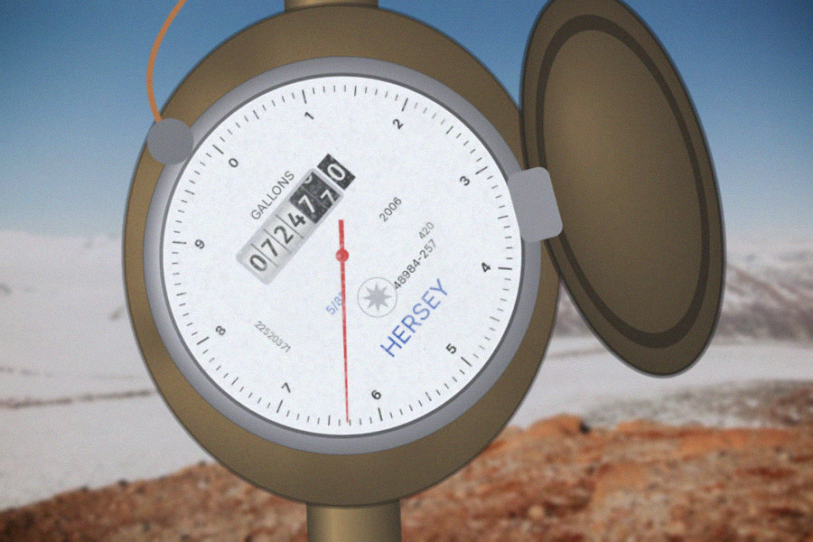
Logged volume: **724766.3** gal
